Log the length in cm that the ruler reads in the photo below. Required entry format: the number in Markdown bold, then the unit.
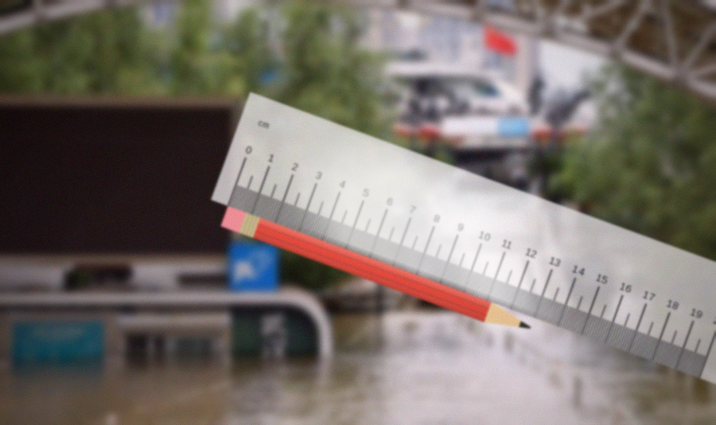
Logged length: **13** cm
